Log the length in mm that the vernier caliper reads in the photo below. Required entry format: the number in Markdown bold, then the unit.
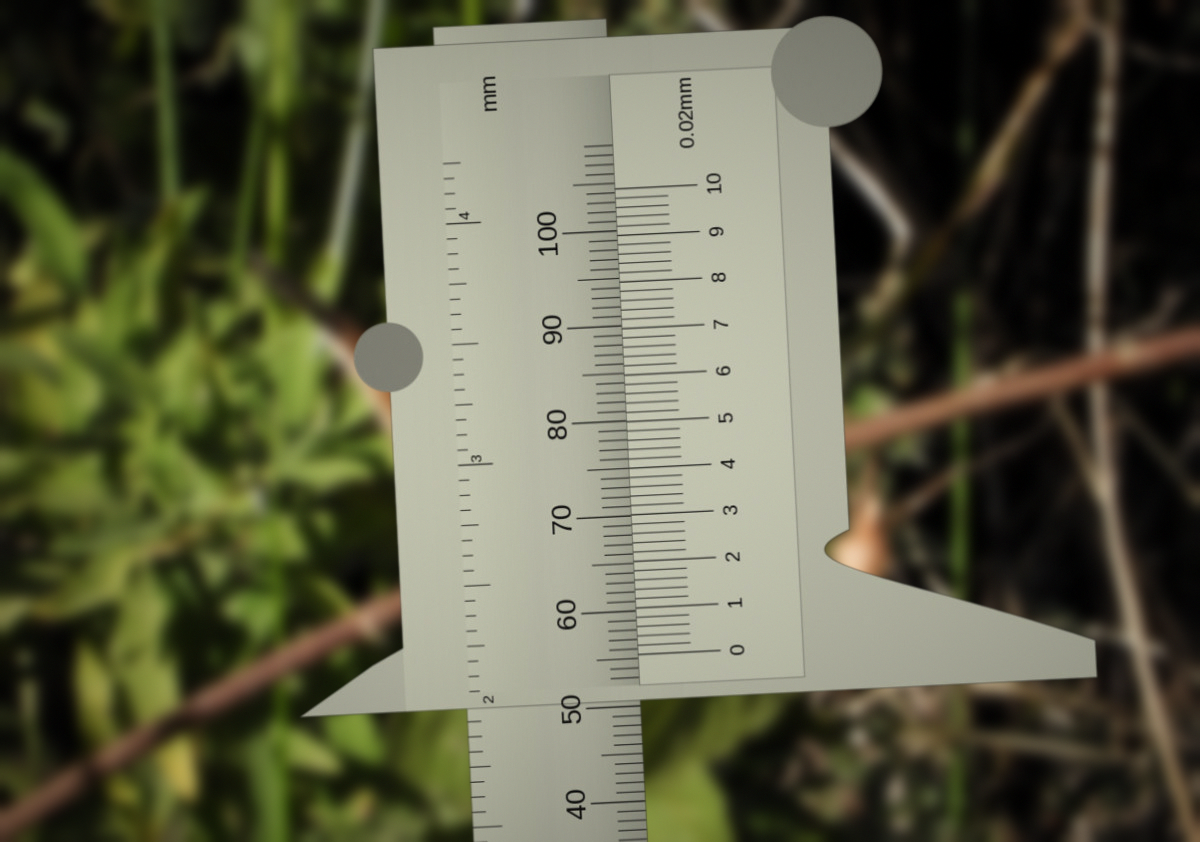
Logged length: **55.4** mm
